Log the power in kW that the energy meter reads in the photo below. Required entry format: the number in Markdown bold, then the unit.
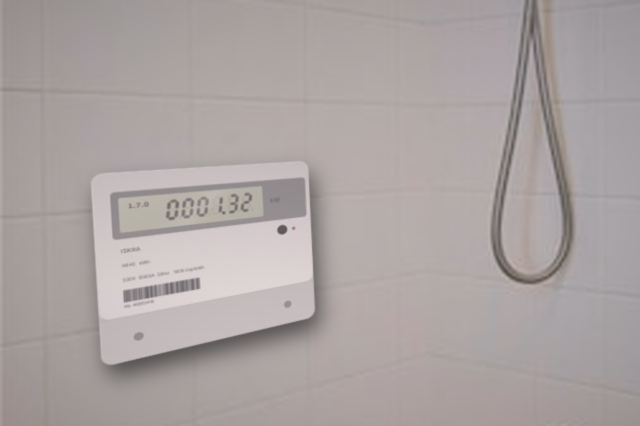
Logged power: **1.32** kW
